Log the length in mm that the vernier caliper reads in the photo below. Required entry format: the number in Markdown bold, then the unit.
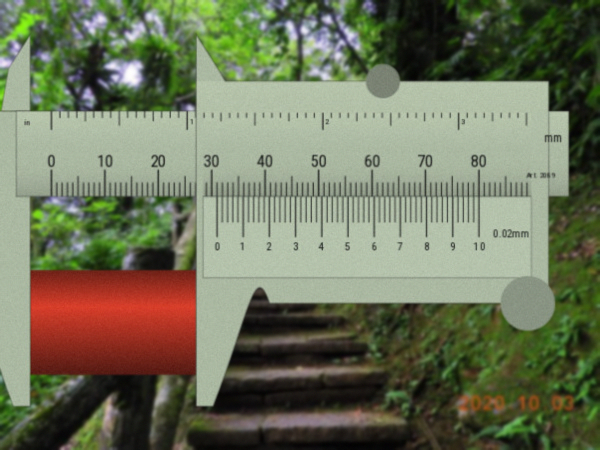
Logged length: **31.0** mm
